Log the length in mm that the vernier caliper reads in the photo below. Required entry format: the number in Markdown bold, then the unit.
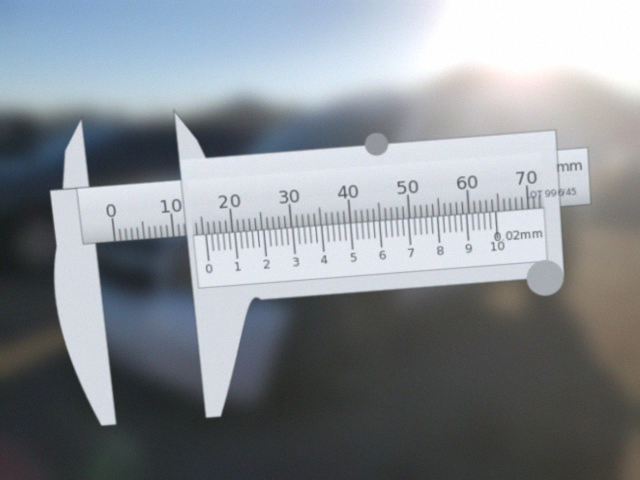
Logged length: **15.5** mm
